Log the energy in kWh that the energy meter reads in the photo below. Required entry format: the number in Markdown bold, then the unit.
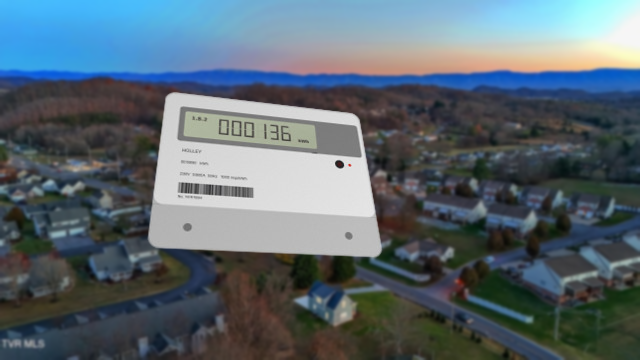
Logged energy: **136** kWh
